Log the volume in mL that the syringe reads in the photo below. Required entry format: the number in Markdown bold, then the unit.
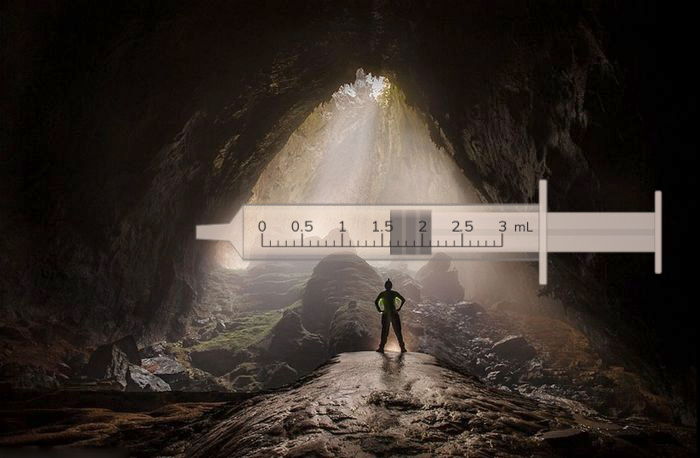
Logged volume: **1.6** mL
